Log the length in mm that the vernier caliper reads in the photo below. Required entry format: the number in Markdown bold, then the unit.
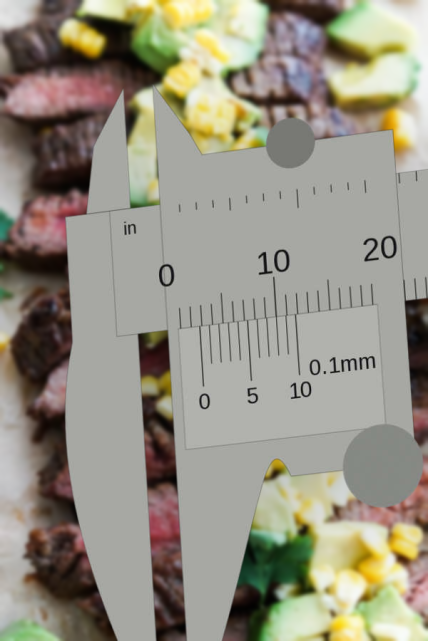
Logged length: **2.8** mm
